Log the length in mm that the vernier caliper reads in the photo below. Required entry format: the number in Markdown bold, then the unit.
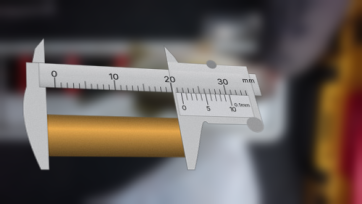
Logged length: **21.6** mm
